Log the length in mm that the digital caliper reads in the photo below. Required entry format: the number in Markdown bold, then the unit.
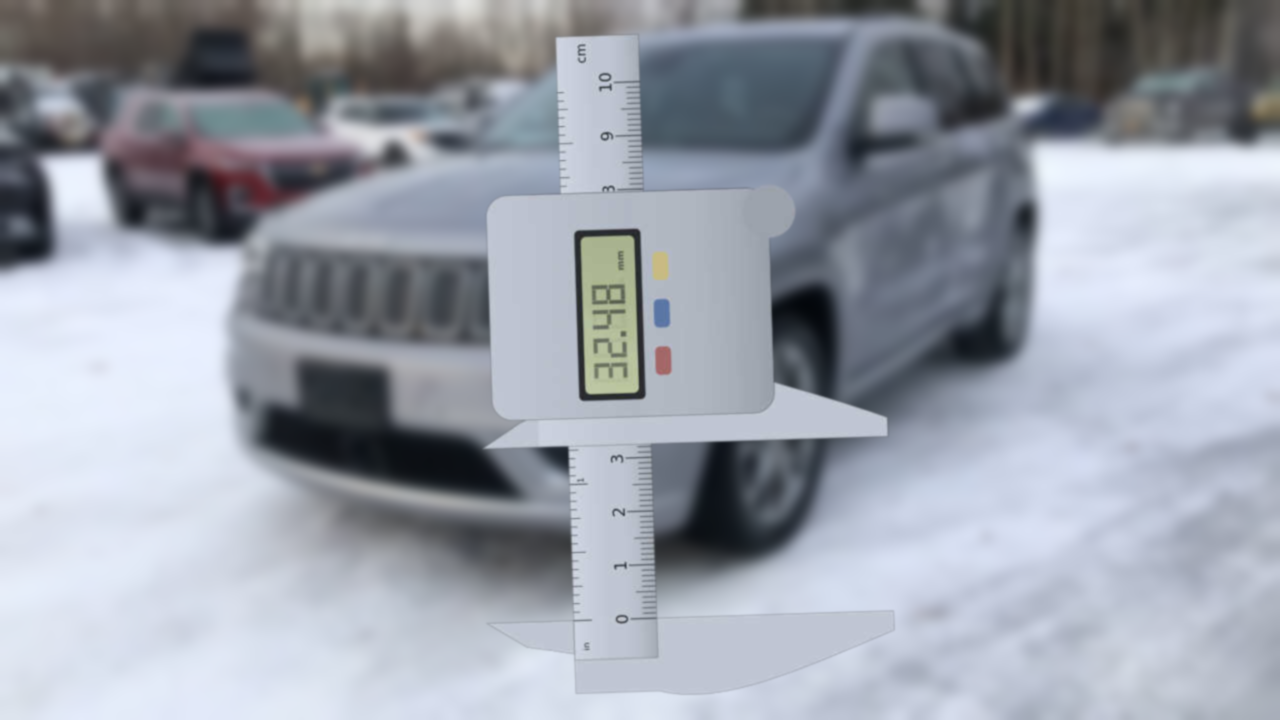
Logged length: **32.48** mm
